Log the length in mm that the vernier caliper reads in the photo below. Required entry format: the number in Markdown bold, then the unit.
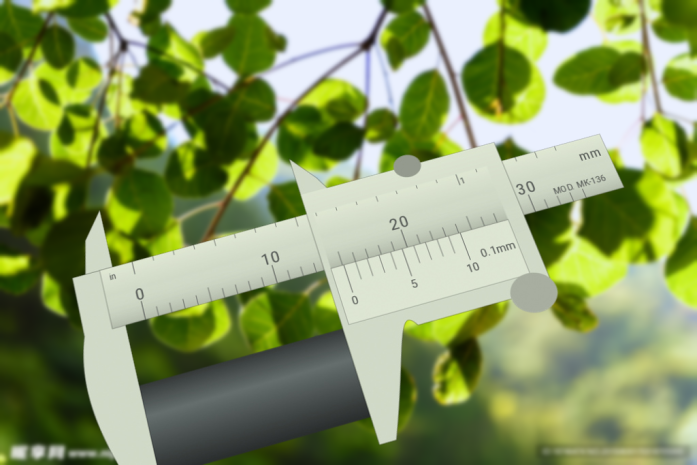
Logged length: **15.1** mm
